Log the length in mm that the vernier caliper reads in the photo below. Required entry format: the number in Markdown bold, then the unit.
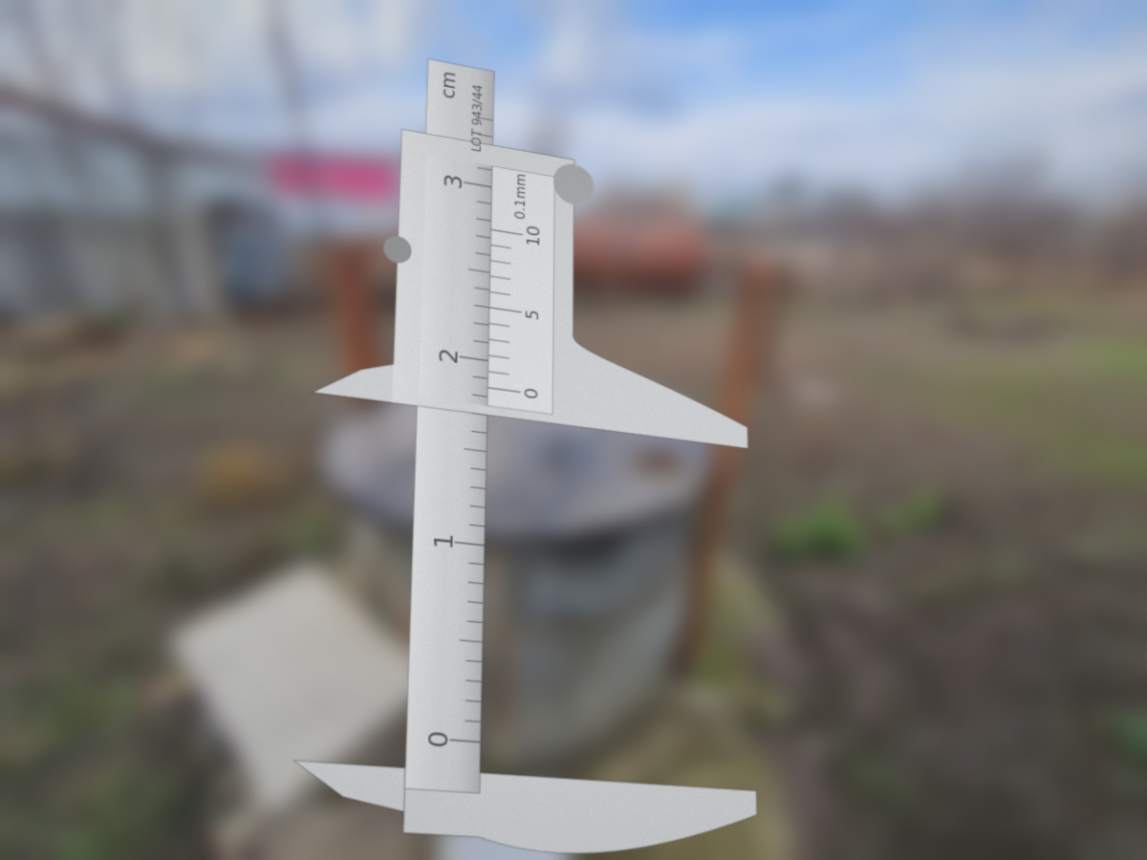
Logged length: **18.5** mm
